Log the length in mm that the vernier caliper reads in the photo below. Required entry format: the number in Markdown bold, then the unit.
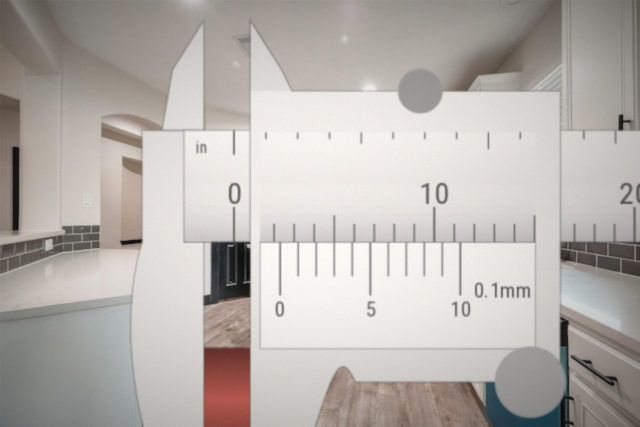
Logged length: **2.3** mm
